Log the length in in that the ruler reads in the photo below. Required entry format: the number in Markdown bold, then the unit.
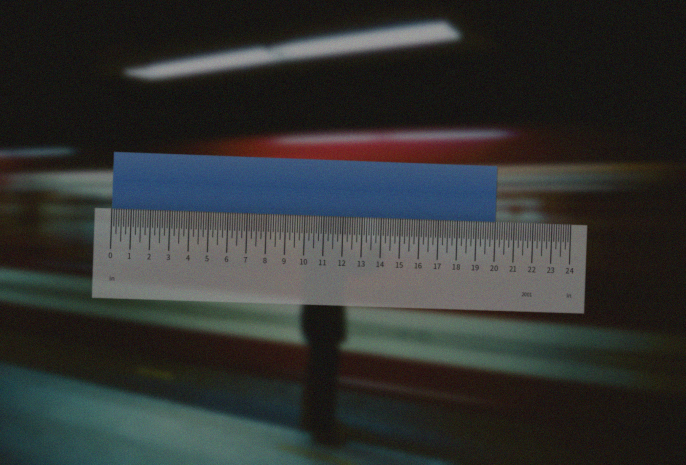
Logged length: **20** in
